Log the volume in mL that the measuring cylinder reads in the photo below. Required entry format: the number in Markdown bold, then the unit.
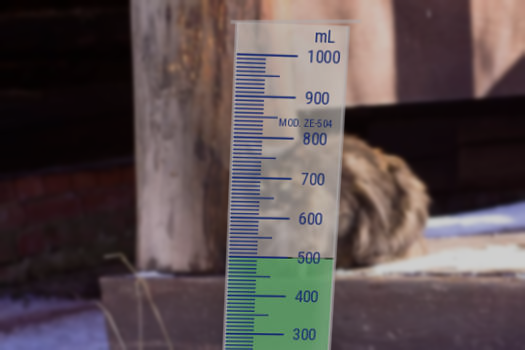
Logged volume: **500** mL
